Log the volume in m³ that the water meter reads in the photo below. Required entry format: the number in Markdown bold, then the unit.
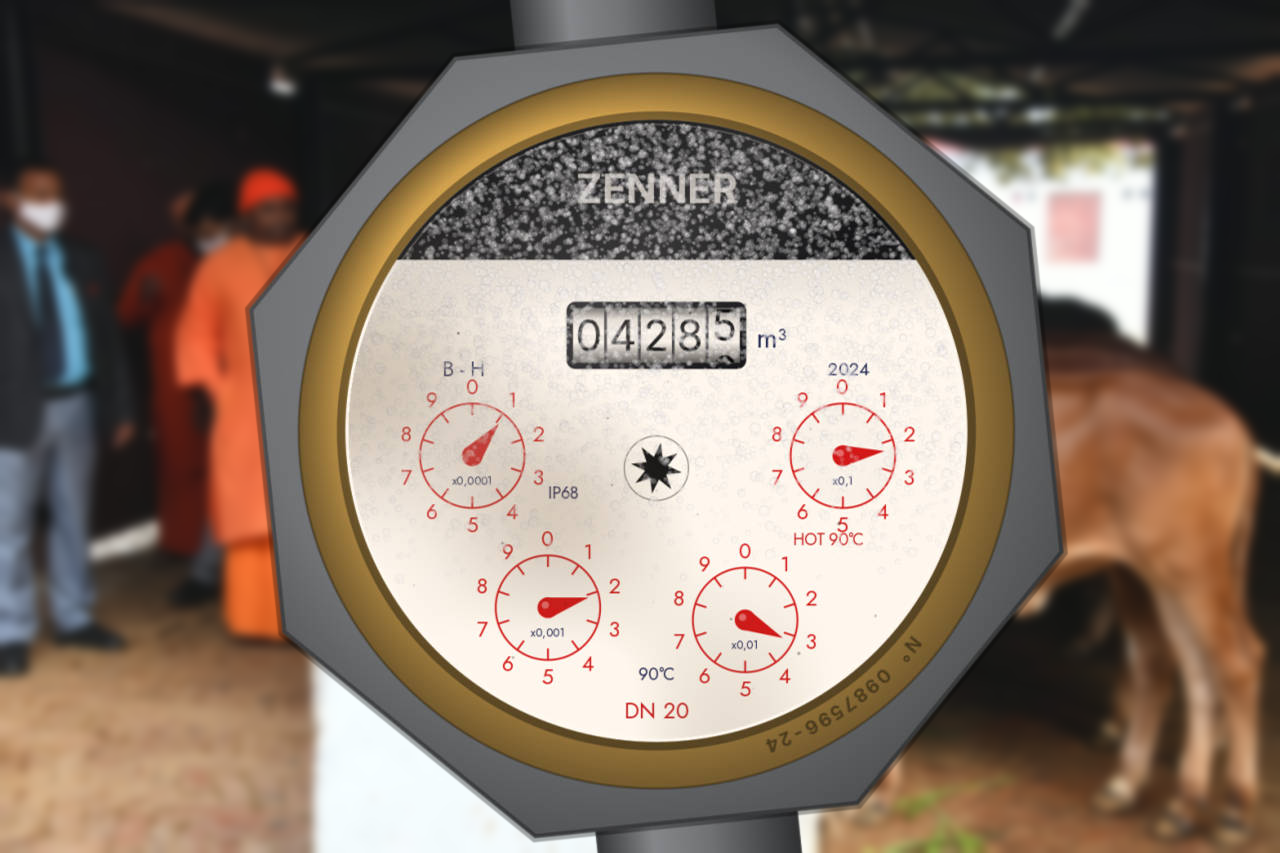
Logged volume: **4285.2321** m³
